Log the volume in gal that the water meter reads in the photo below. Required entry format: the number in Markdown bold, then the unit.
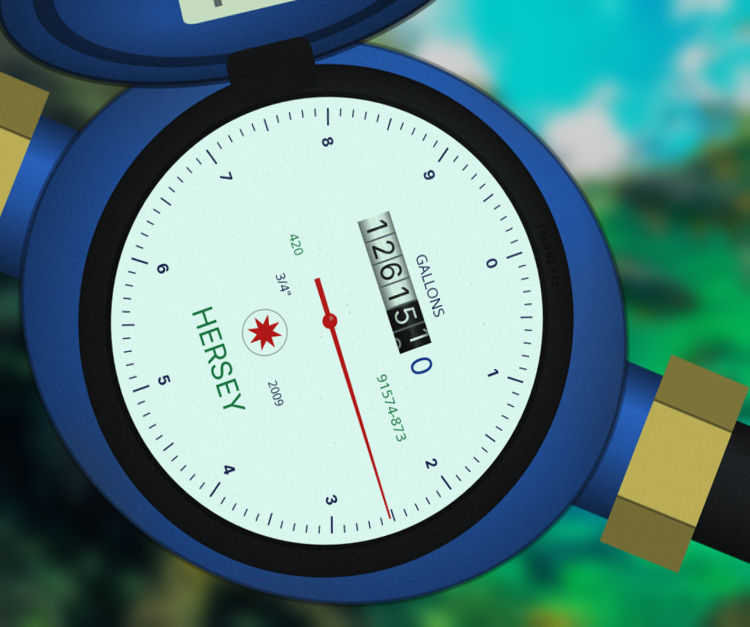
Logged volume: **1261512.5** gal
